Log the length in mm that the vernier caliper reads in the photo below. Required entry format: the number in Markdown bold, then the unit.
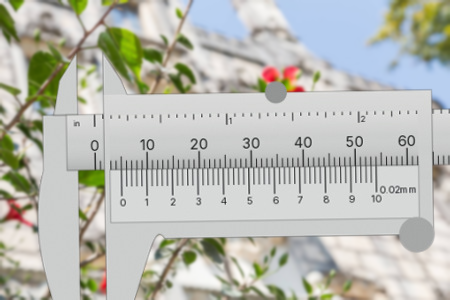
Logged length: **5.0** mm
